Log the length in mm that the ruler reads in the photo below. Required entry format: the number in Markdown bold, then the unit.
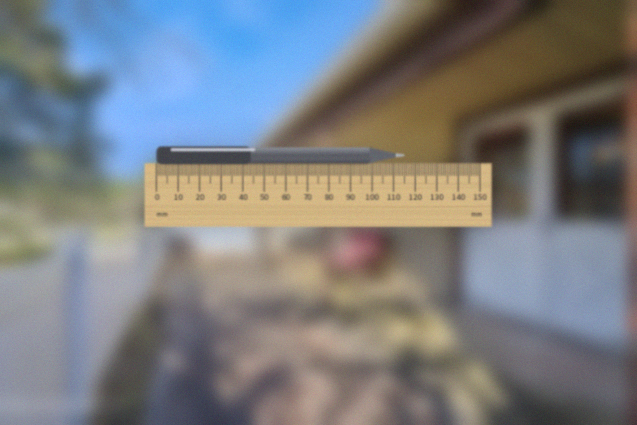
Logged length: **115** mm
